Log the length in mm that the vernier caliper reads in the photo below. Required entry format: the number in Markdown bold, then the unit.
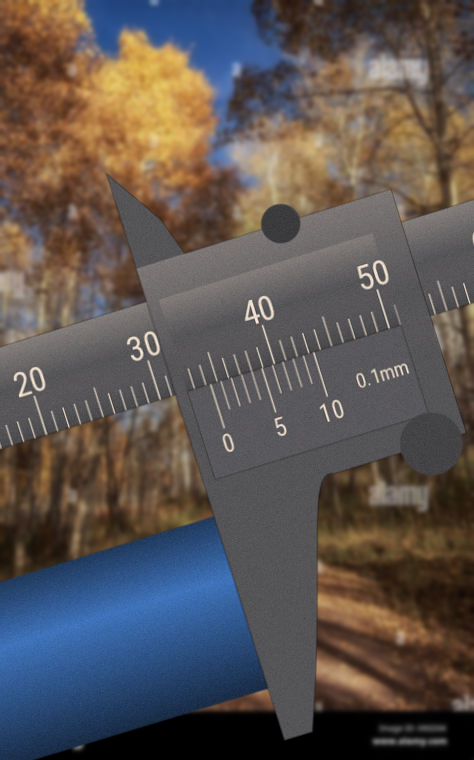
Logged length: **34.4** mm
